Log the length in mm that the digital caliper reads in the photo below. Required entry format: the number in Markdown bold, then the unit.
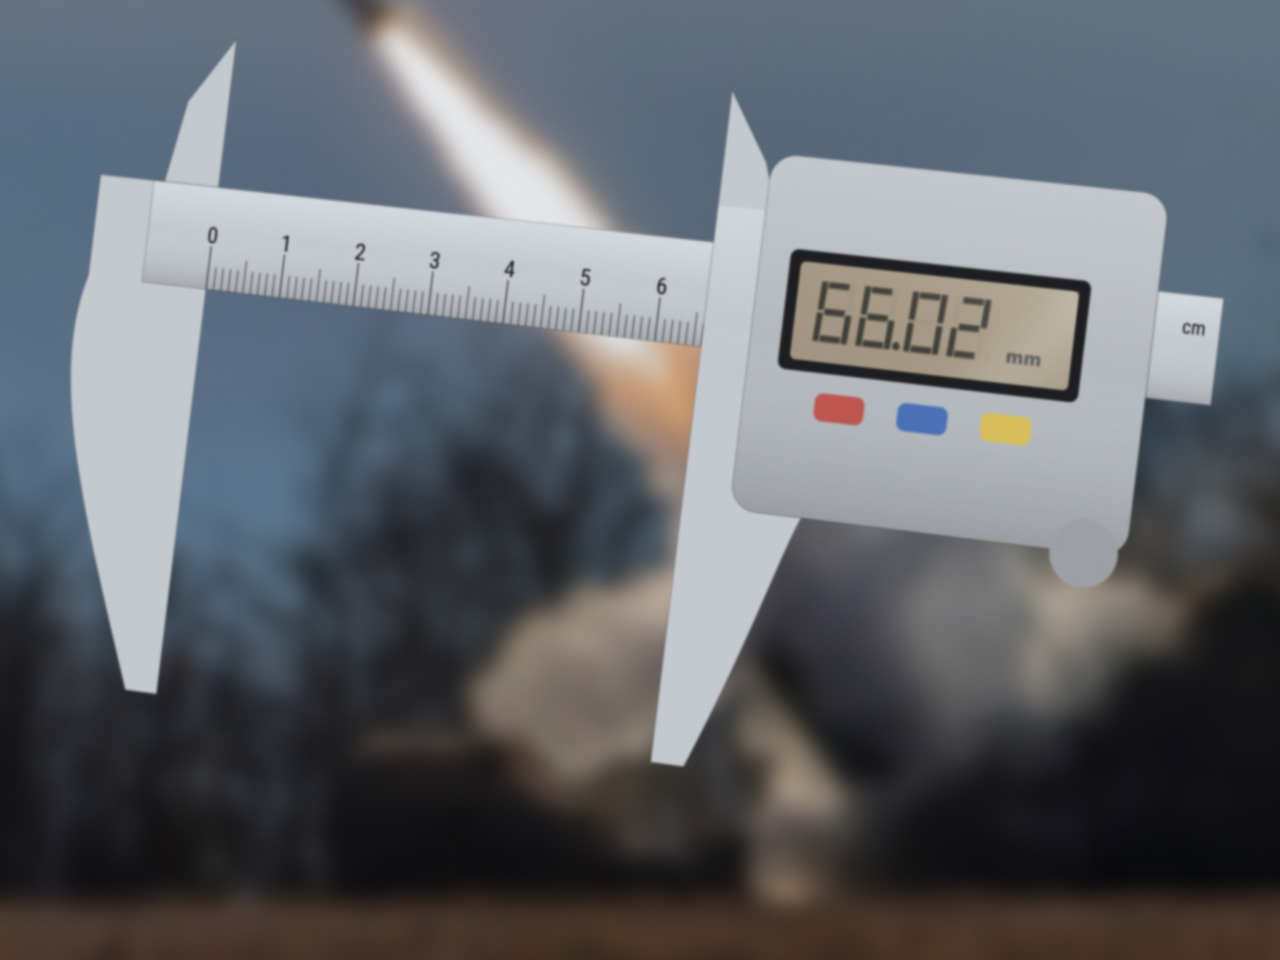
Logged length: **66.02** mm
